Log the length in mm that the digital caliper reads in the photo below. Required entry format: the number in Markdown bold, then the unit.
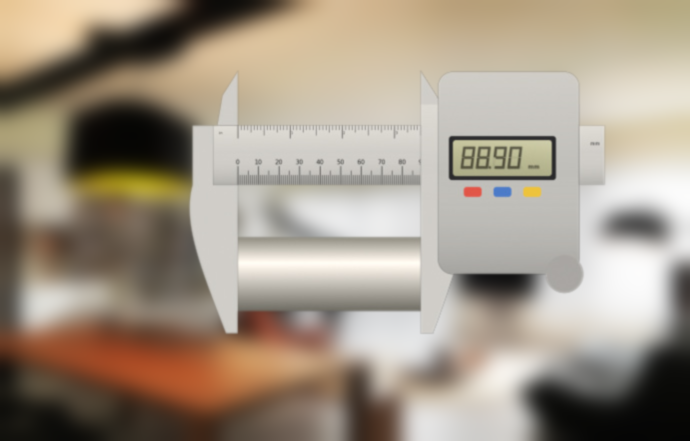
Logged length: **88.90** mm
